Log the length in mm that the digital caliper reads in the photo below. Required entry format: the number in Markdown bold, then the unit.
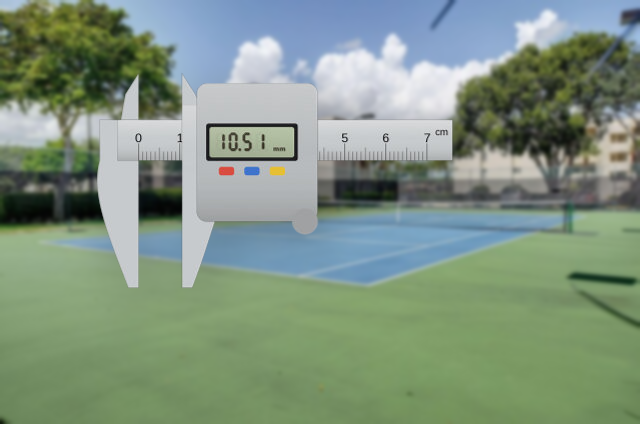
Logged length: **10.51** mm
